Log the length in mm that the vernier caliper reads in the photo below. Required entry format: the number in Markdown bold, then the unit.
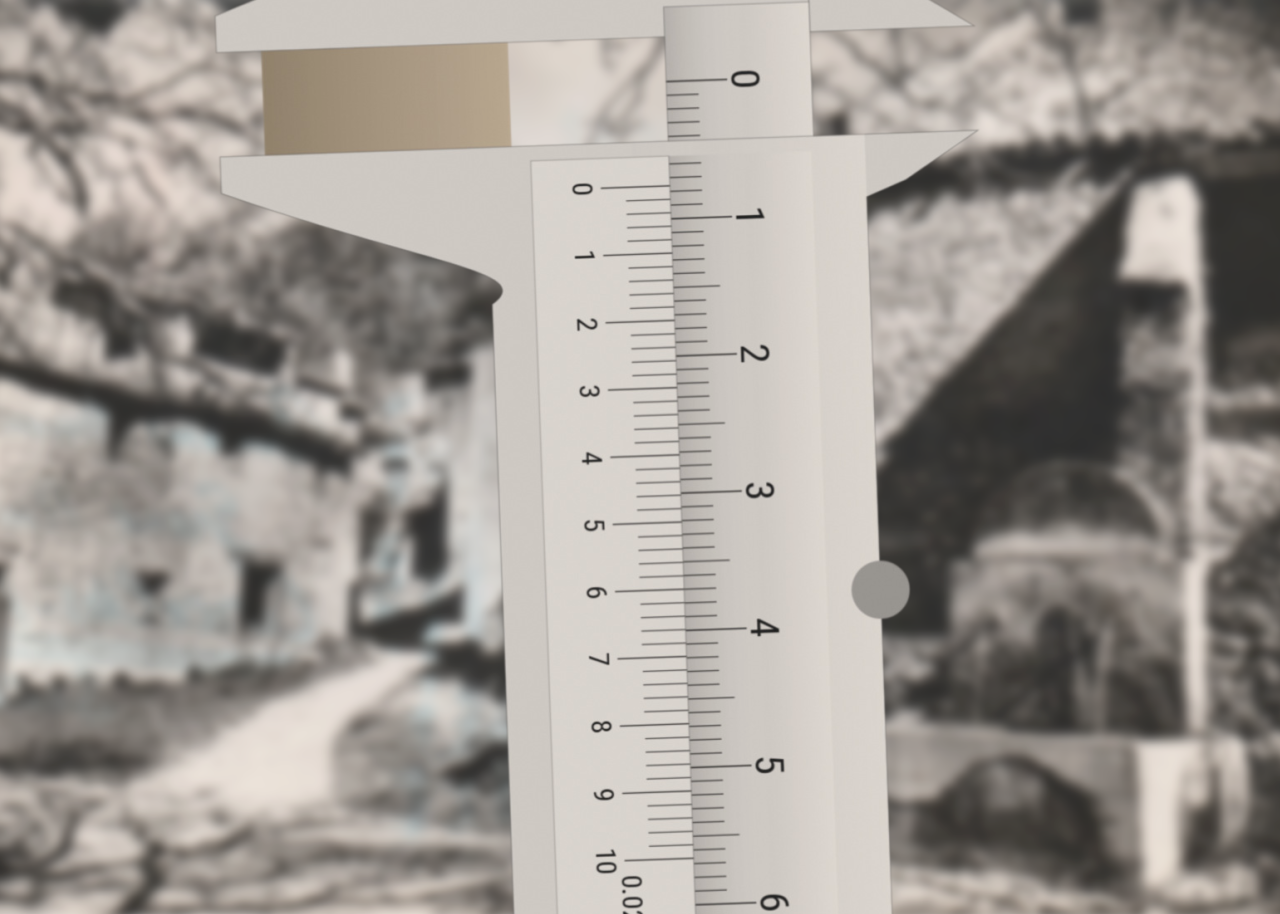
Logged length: **7.6** mm
